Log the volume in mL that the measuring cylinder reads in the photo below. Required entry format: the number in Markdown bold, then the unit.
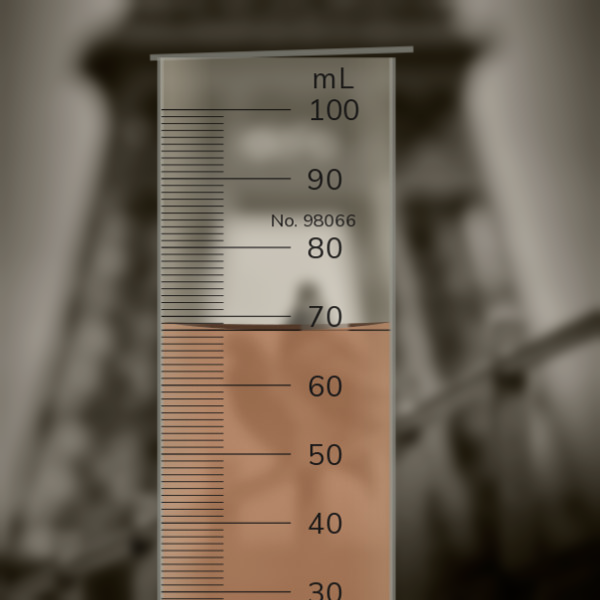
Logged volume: **68** mL
